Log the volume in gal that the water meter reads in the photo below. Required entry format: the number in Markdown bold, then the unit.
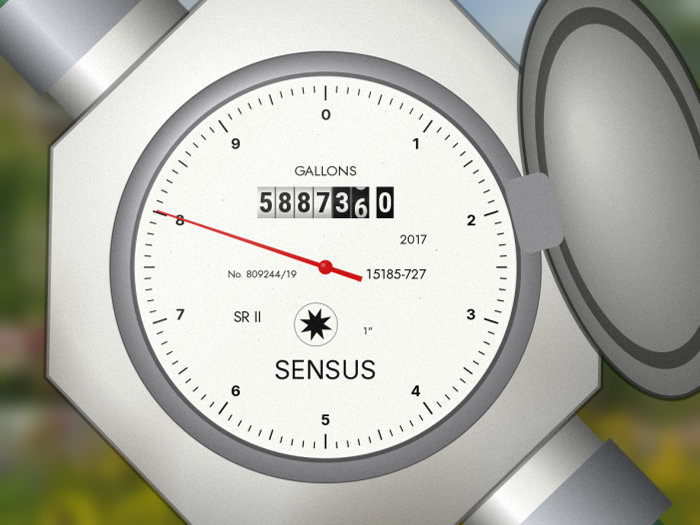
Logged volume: **5887358.0** gal
